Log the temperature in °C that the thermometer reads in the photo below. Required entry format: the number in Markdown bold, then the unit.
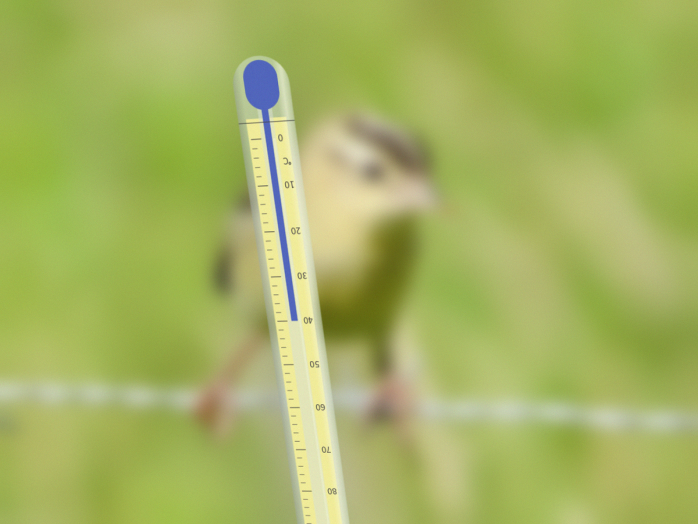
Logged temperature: **40** °C
